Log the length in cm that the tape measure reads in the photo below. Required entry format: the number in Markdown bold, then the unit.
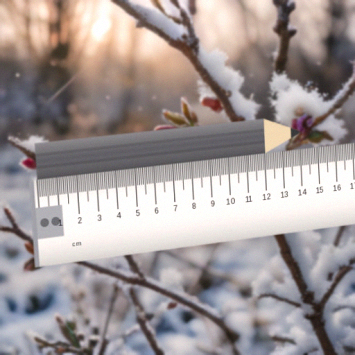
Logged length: **14** cm
